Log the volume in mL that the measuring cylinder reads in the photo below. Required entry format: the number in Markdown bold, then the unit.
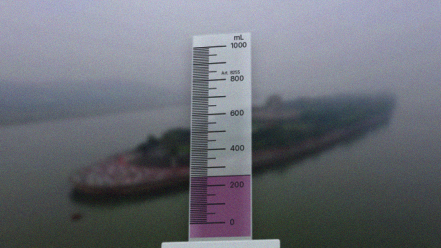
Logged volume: **250** mL
